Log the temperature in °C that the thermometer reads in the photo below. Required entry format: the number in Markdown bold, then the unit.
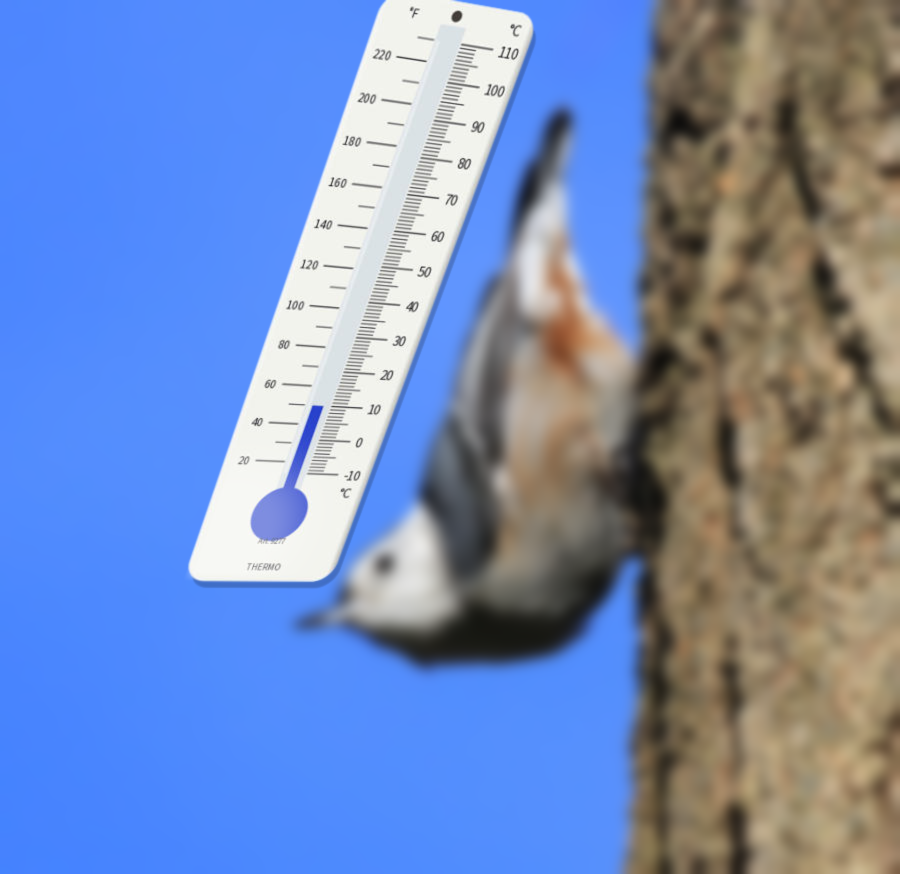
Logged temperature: **10** °C
